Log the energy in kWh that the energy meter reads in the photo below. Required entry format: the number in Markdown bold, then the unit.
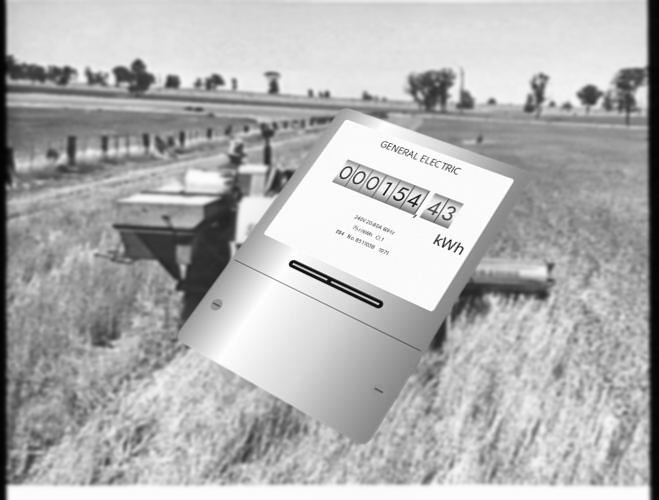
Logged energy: **154.43** kWh
